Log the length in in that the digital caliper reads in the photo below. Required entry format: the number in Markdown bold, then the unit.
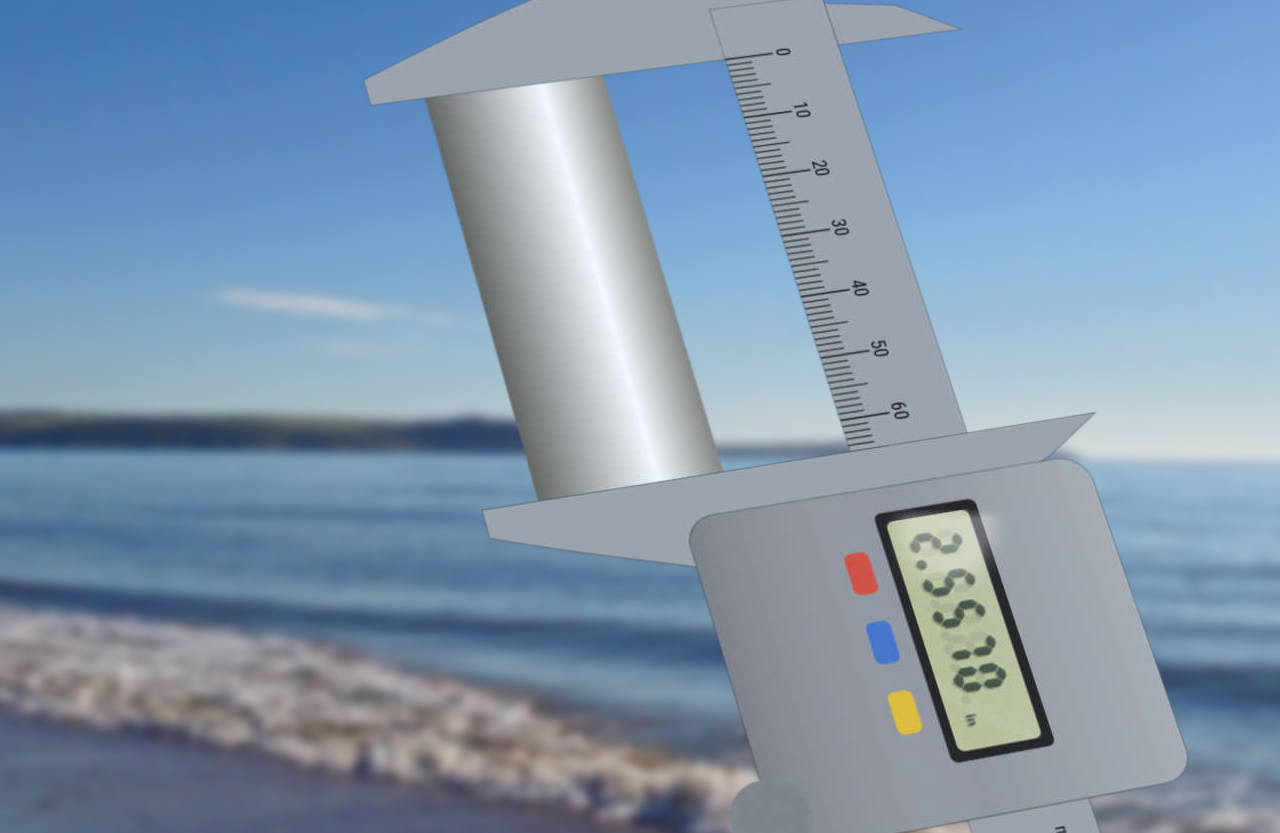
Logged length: **2.5570** in
